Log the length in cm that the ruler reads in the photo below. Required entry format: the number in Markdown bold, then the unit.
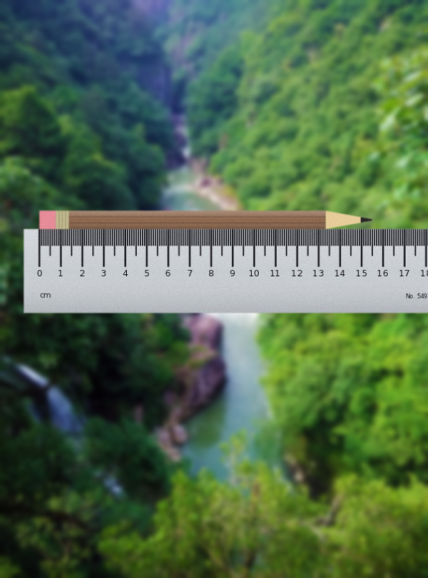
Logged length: **15.5** cm
